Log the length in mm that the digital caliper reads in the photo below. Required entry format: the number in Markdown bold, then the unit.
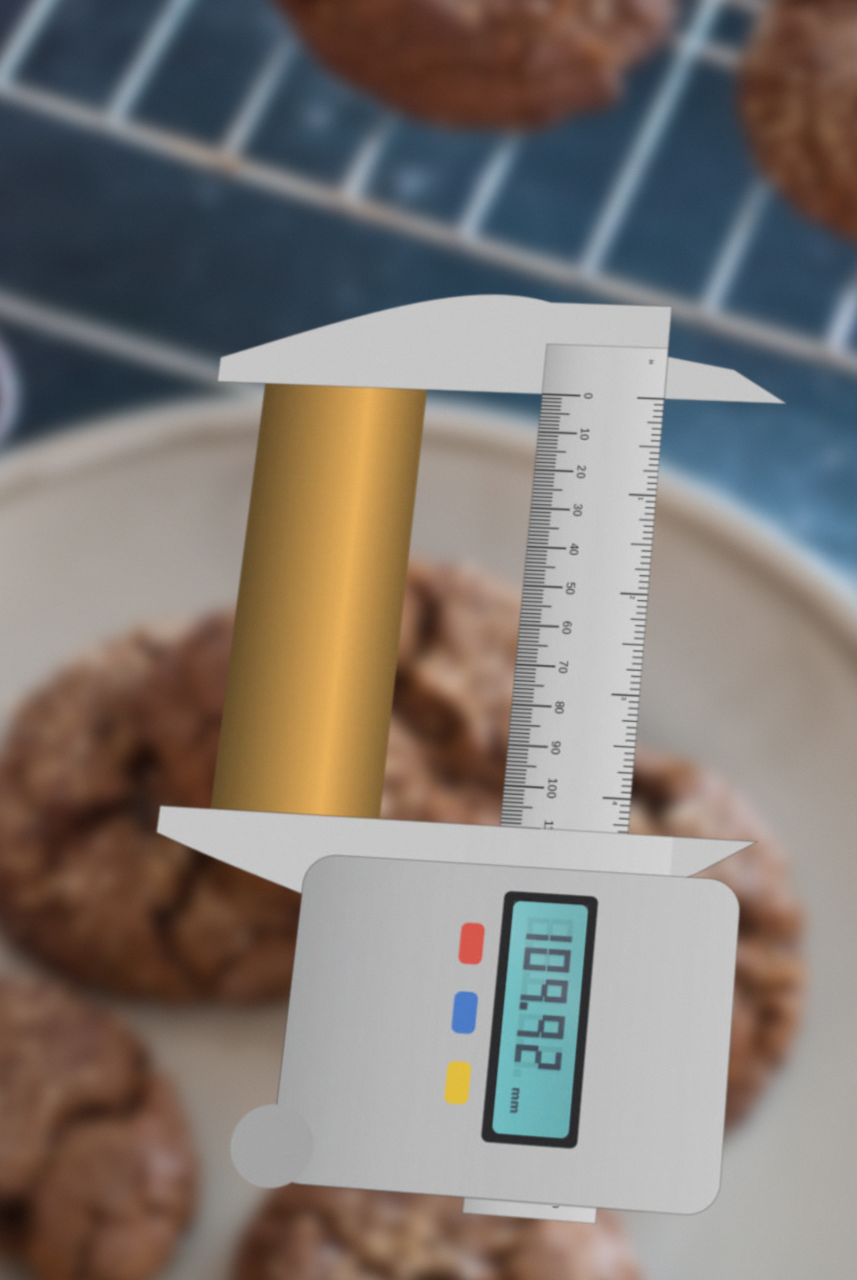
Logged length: **109.92** mm
